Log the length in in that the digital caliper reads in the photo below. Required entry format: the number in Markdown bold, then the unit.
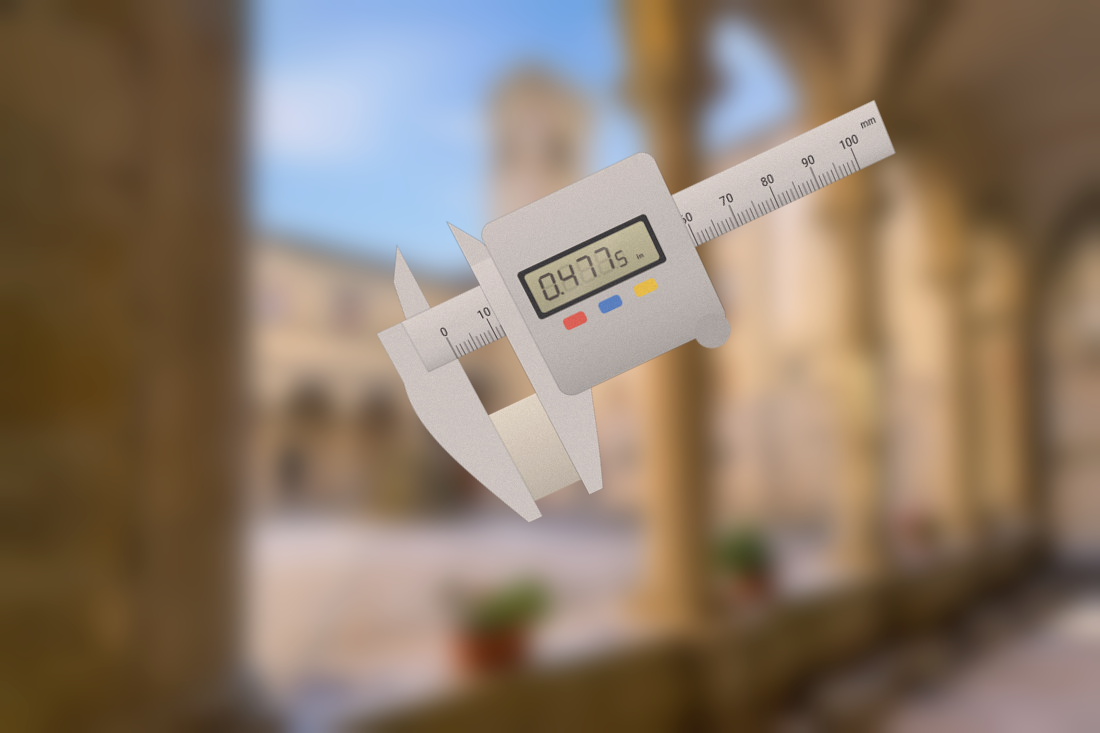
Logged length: **0.4775** in
